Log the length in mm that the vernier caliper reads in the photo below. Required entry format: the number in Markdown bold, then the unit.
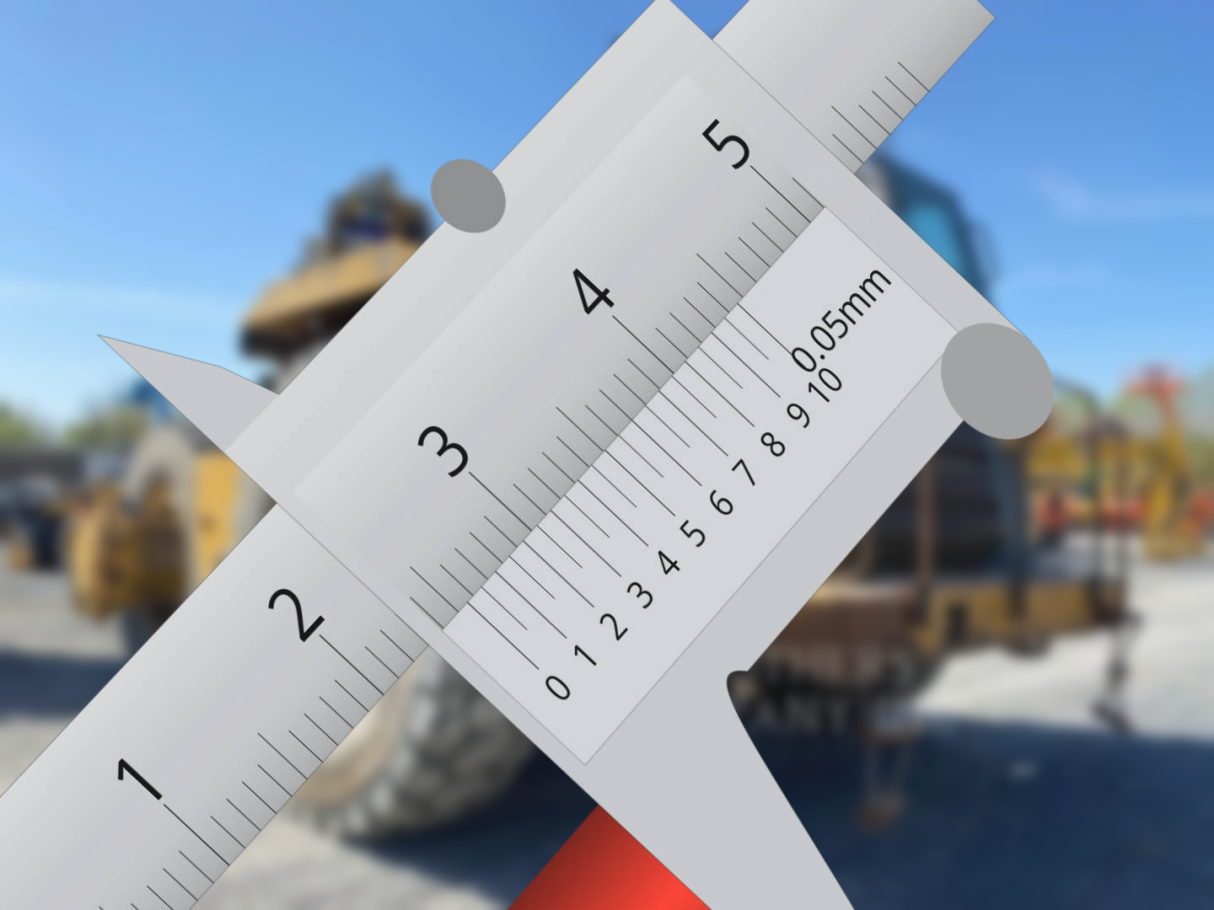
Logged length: **25.6** mm
